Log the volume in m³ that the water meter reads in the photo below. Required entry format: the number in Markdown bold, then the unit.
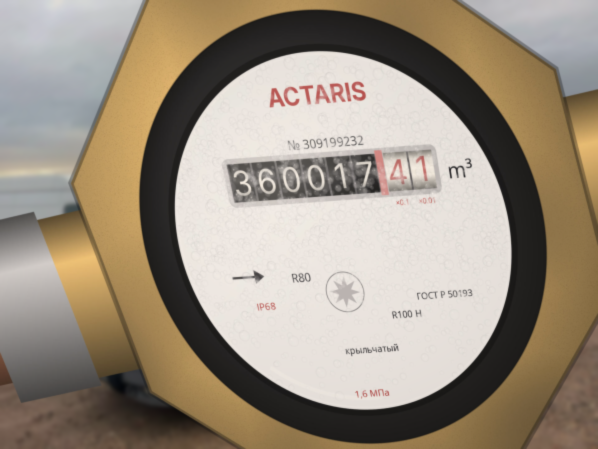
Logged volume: **360017.41** m³
